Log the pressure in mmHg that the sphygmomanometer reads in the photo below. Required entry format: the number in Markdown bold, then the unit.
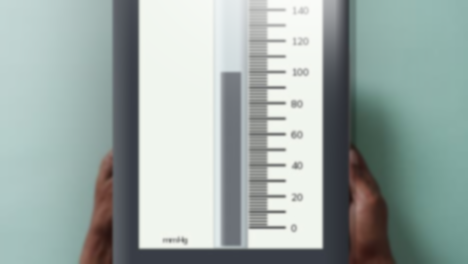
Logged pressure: **100** mmHg
